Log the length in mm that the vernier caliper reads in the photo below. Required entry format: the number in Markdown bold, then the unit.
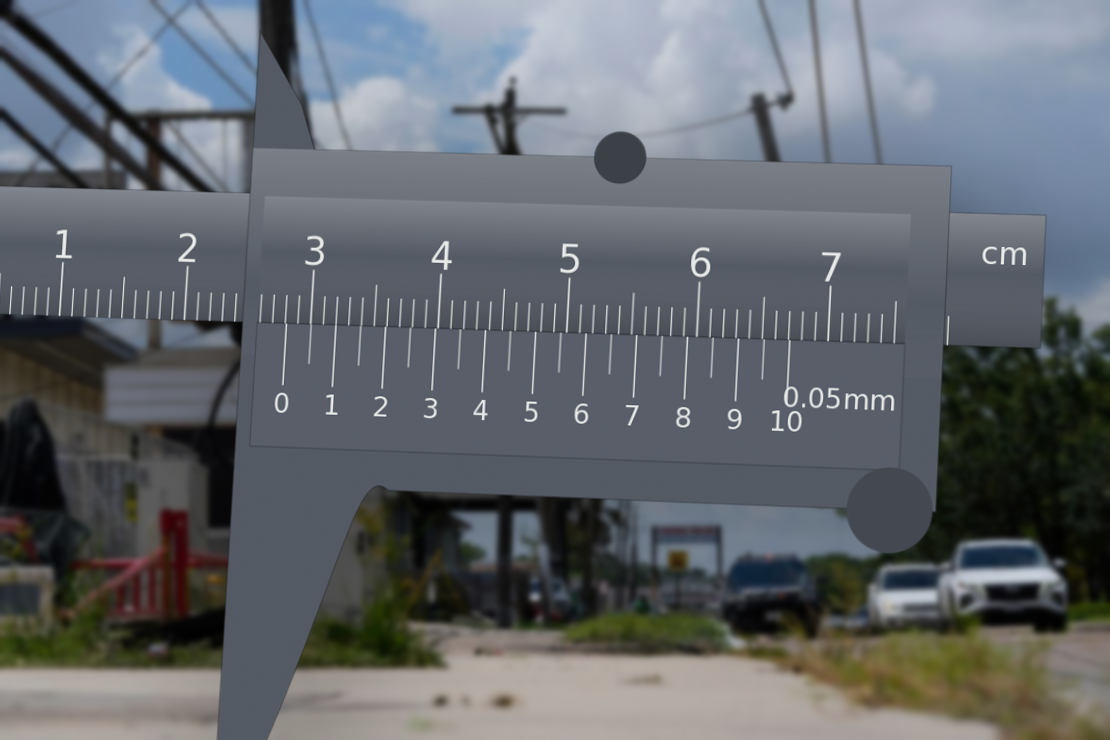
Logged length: **28.1** mm
